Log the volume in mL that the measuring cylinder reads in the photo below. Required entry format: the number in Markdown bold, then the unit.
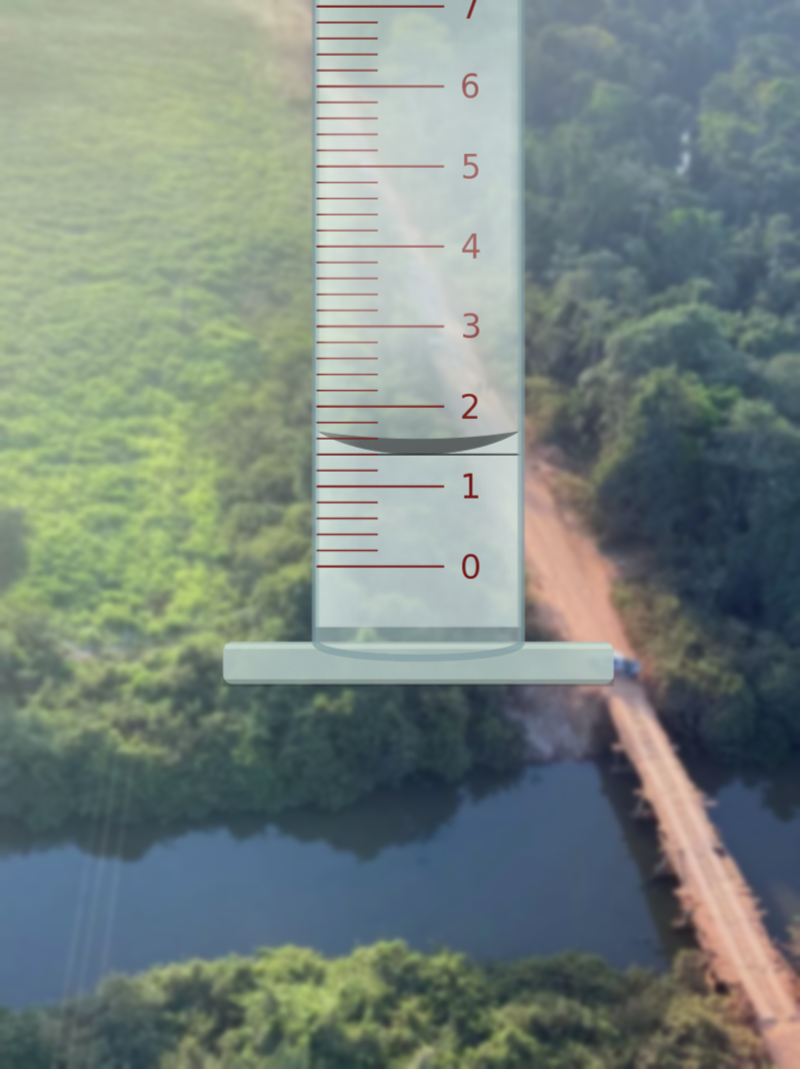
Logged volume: **1.4** mL
